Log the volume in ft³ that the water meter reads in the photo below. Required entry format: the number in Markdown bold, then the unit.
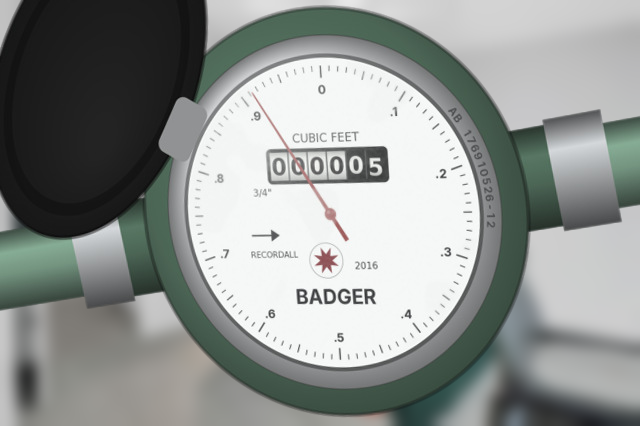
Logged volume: **4.91** ft³
